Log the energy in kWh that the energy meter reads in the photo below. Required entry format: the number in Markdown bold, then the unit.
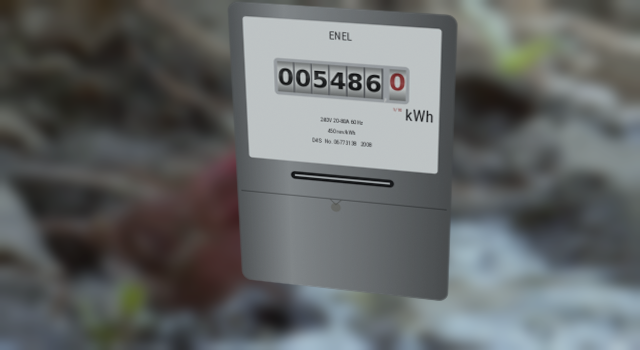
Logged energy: **5486.0** kWh
